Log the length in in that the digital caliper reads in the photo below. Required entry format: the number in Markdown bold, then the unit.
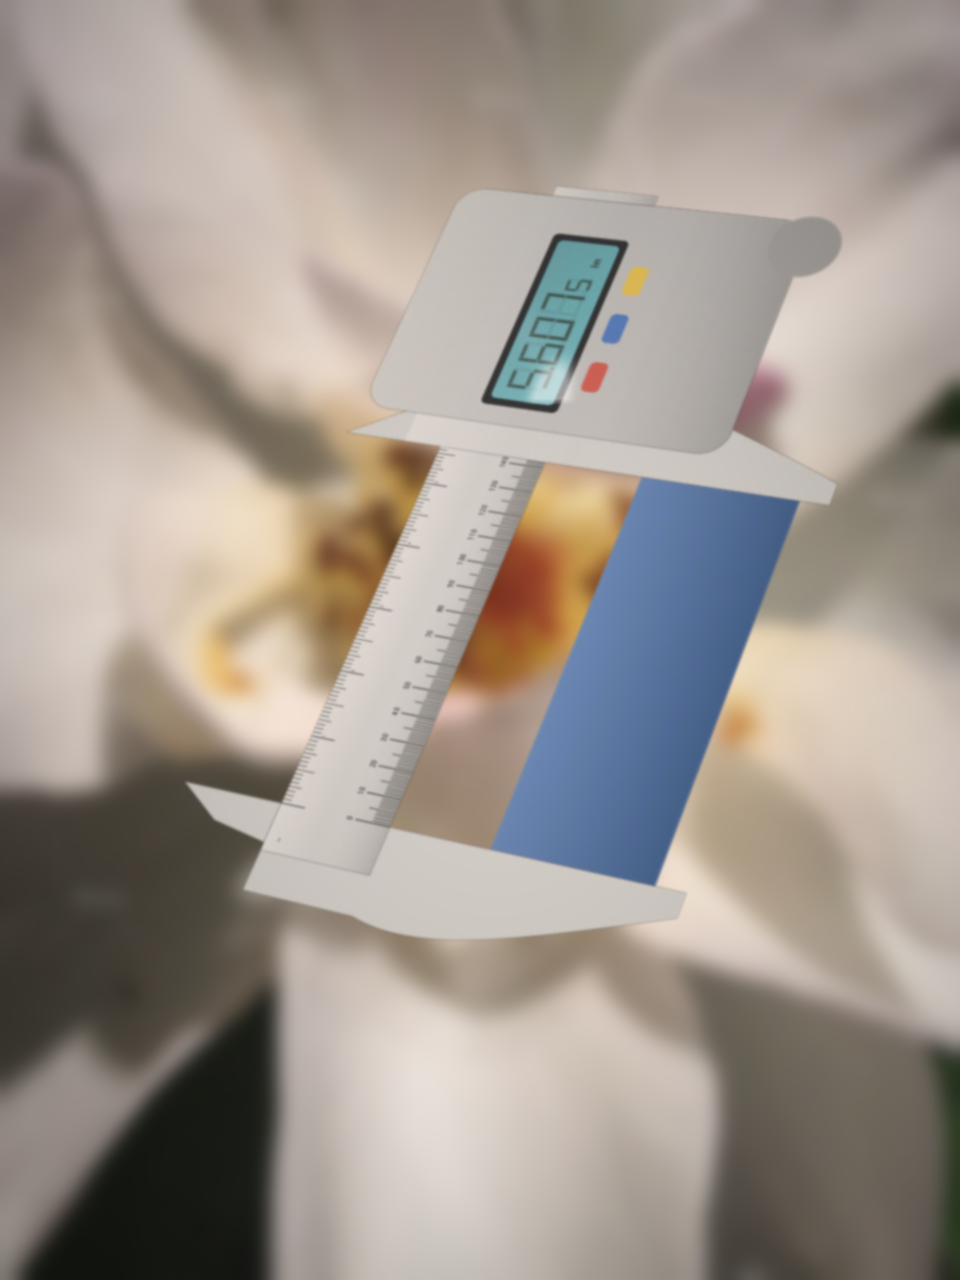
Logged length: **5.6075** in
